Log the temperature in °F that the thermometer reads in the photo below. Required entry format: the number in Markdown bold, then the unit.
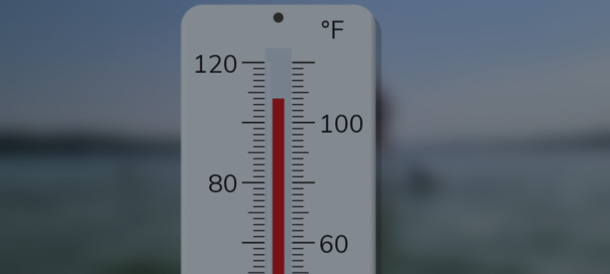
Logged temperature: **108** °F
